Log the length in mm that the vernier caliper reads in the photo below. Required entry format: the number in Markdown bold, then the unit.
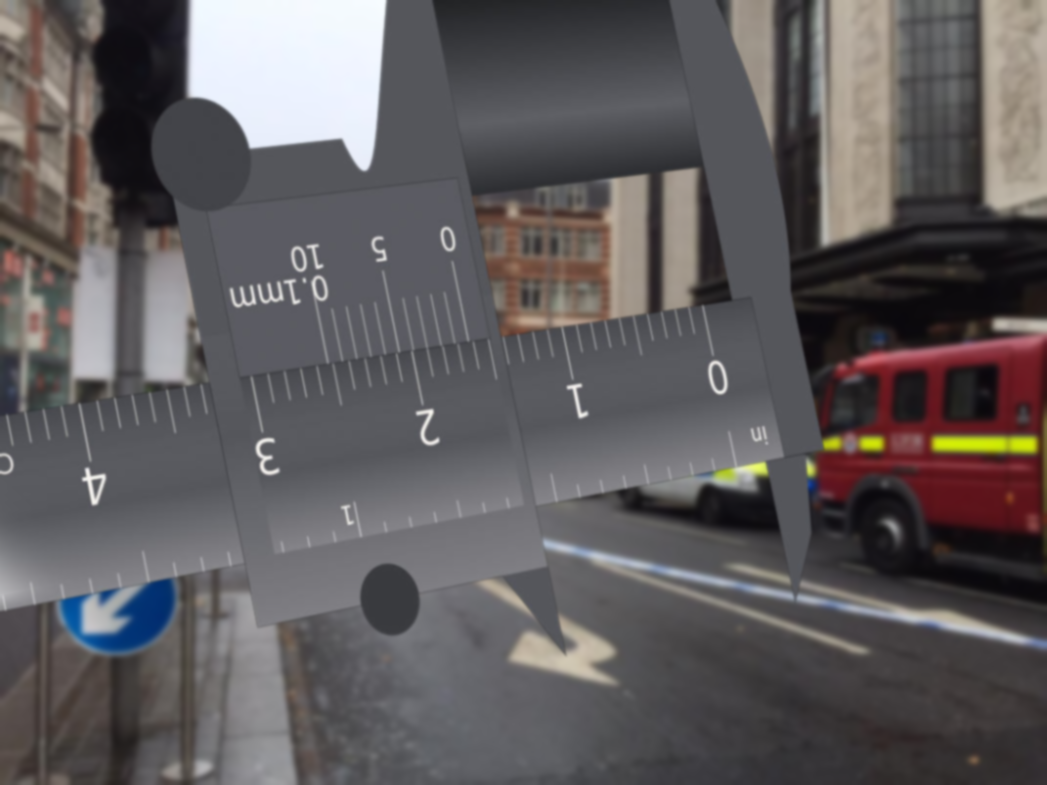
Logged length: **16.3** mm
